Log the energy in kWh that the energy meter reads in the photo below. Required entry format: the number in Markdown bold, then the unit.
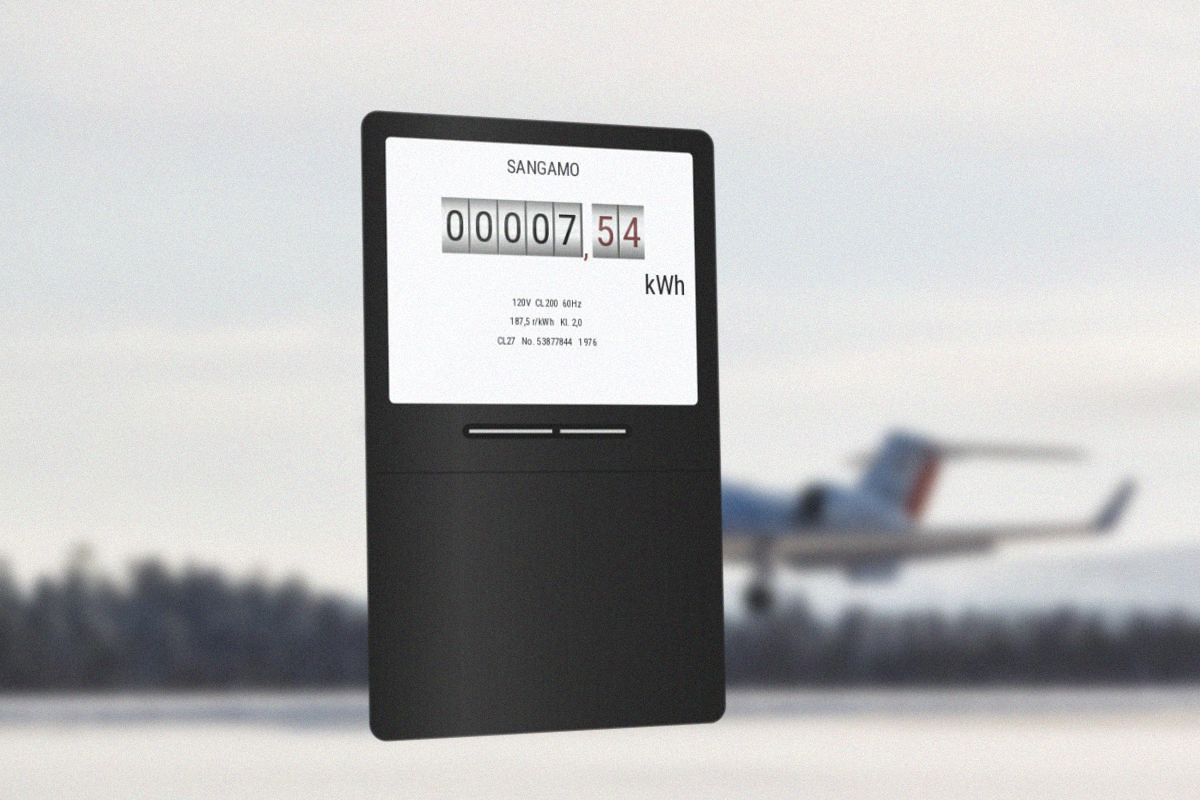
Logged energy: **7.54** kWh
